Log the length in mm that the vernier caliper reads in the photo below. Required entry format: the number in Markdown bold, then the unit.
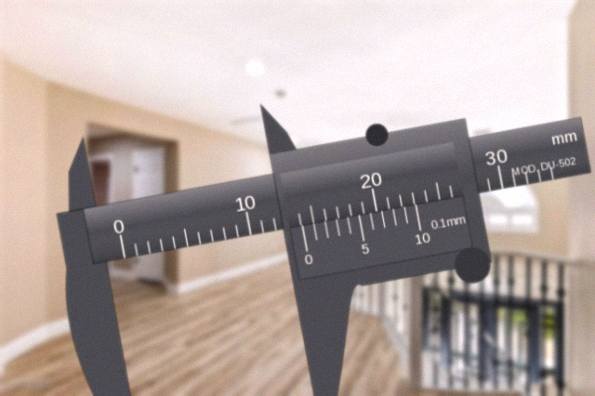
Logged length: **14.1** mm
